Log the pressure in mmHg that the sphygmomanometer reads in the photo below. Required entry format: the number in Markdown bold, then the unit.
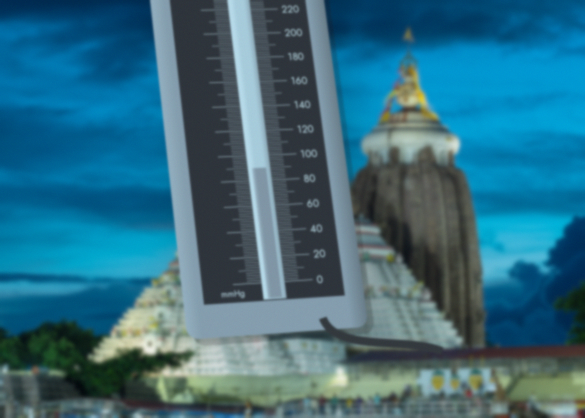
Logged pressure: **90** mmHg
